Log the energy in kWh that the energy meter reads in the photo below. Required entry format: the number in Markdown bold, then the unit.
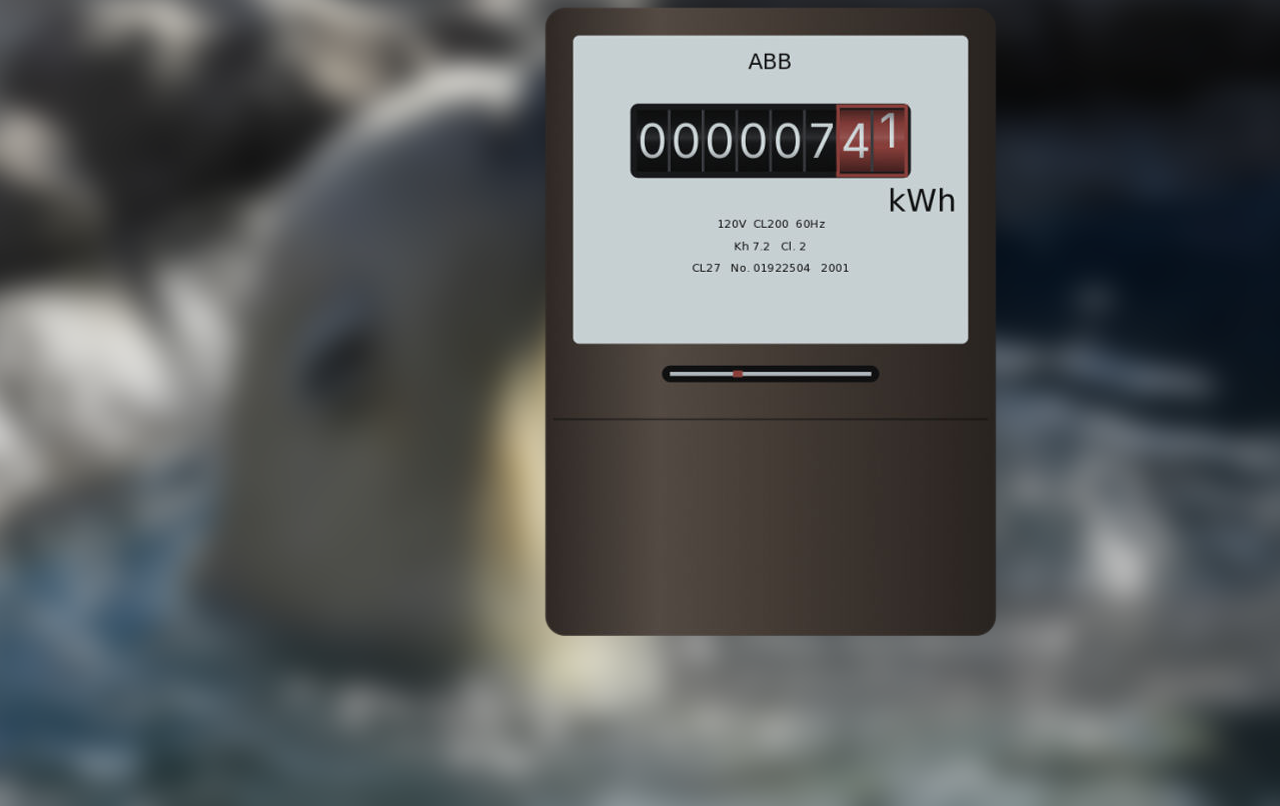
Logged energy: **7.41** kWh
